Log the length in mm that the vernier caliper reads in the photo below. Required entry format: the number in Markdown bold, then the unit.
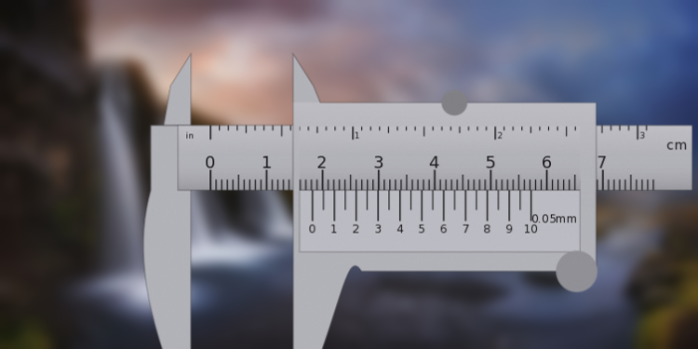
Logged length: **18.2** mm
